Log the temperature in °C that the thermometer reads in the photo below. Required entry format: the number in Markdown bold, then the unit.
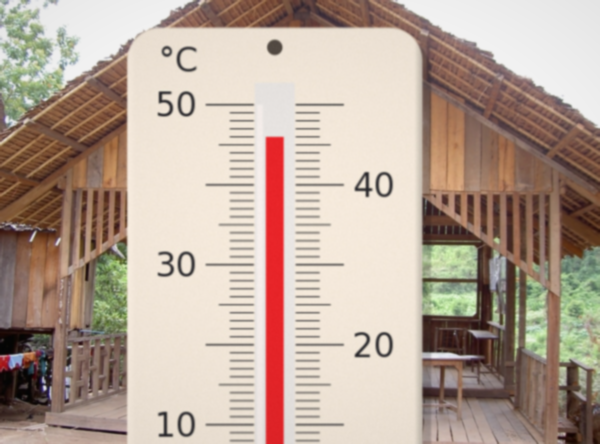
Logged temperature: **46** °C
